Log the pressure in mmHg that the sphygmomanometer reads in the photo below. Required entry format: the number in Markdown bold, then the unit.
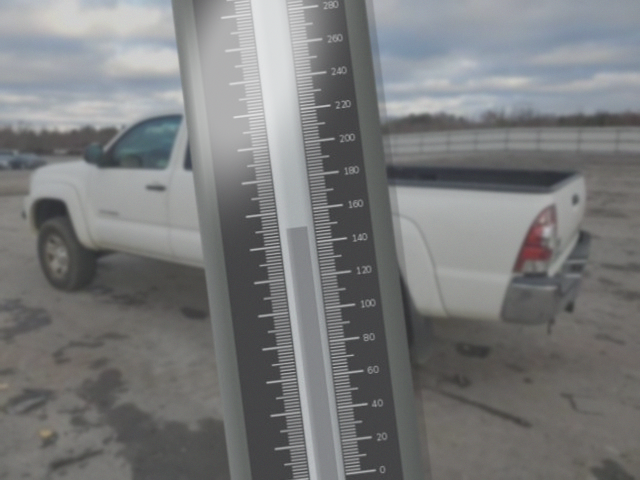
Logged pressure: **150** mmHg
